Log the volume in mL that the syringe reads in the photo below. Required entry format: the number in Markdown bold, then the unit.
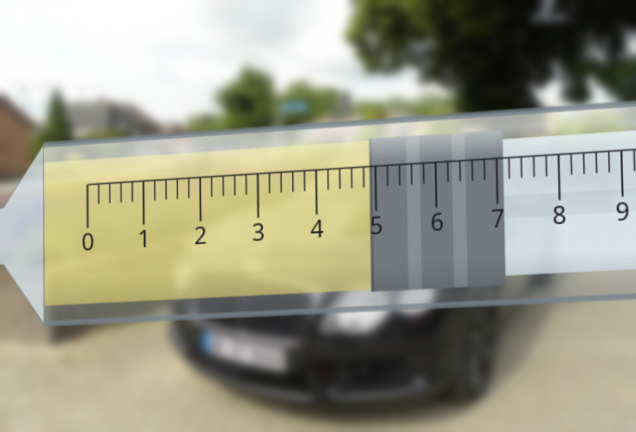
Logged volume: **4.9** mL
